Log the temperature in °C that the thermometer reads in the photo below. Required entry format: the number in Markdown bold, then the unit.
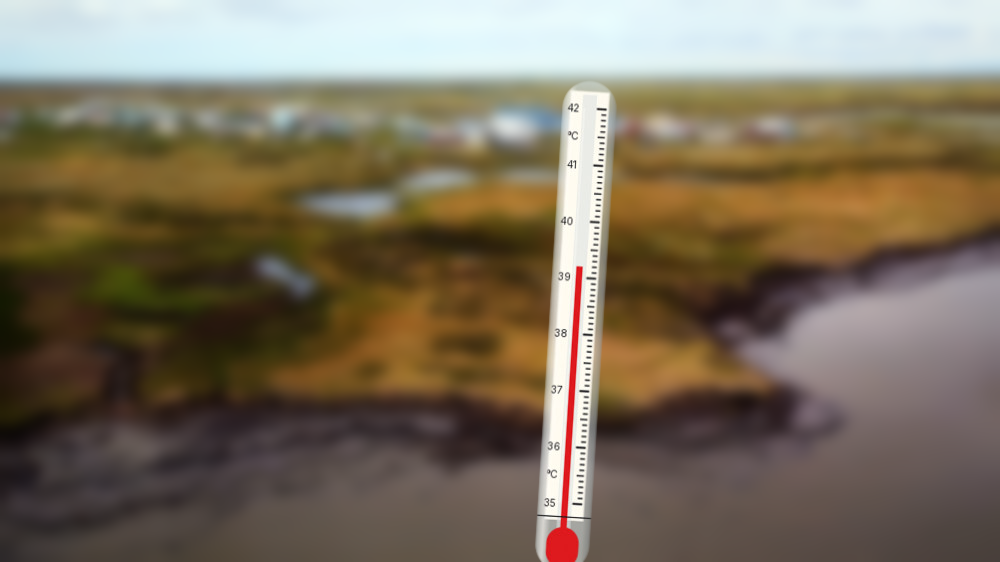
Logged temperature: **39.2** °C
